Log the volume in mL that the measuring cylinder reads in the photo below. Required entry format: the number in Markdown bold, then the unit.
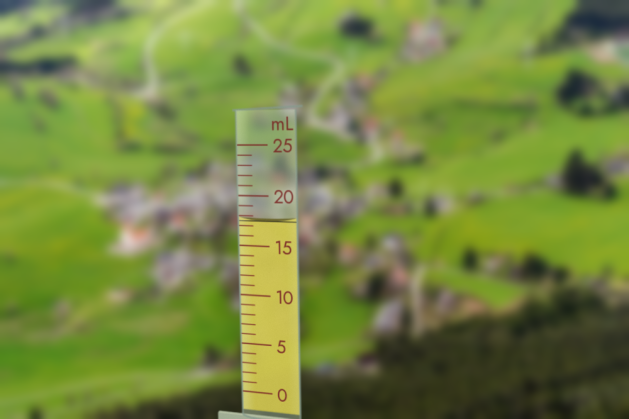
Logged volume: **17.5** mL
